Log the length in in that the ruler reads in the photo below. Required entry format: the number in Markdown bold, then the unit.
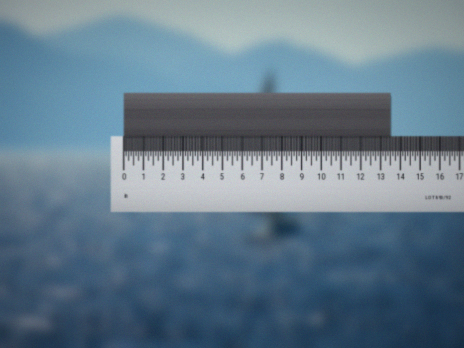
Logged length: **13.5** in
